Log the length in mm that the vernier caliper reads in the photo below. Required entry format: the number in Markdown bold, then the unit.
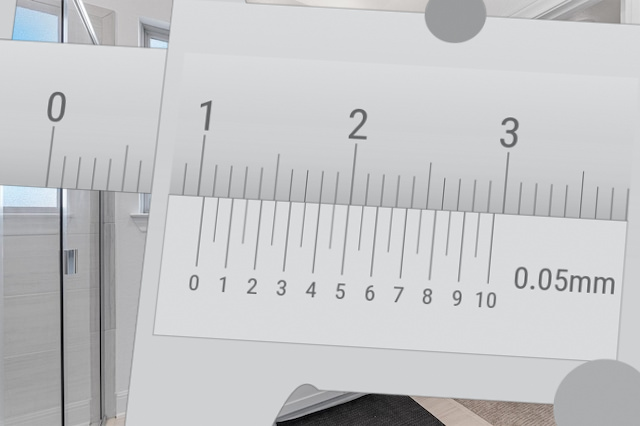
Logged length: **10.4** mm
